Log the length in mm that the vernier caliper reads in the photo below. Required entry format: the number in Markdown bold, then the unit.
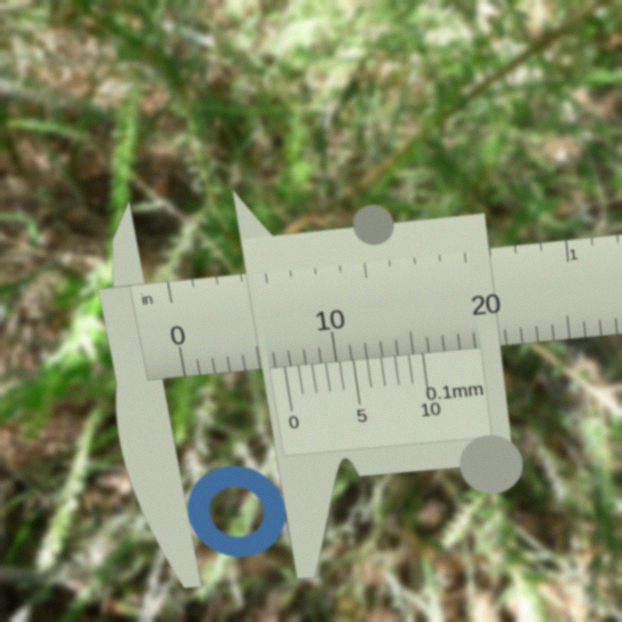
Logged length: **6.6** mm
